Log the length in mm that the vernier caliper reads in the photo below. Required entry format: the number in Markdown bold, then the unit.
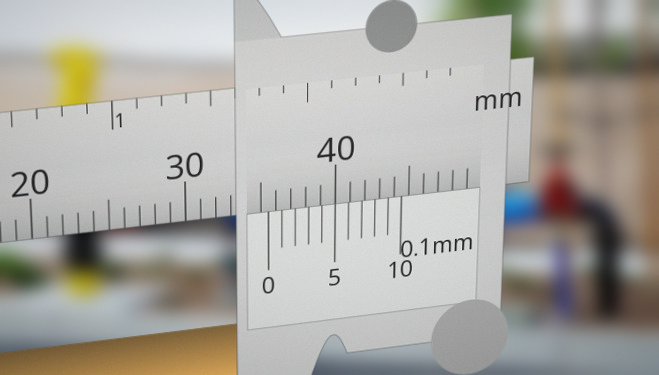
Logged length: **35.5** mm
